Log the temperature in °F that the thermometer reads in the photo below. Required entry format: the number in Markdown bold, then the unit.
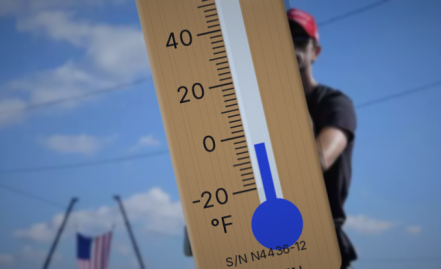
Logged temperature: **-4** °F
